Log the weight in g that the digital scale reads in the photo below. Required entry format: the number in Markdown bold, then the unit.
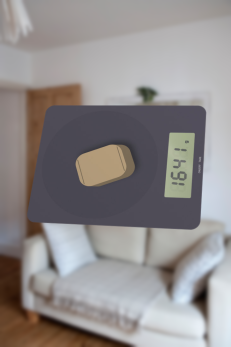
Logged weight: **1641** g
